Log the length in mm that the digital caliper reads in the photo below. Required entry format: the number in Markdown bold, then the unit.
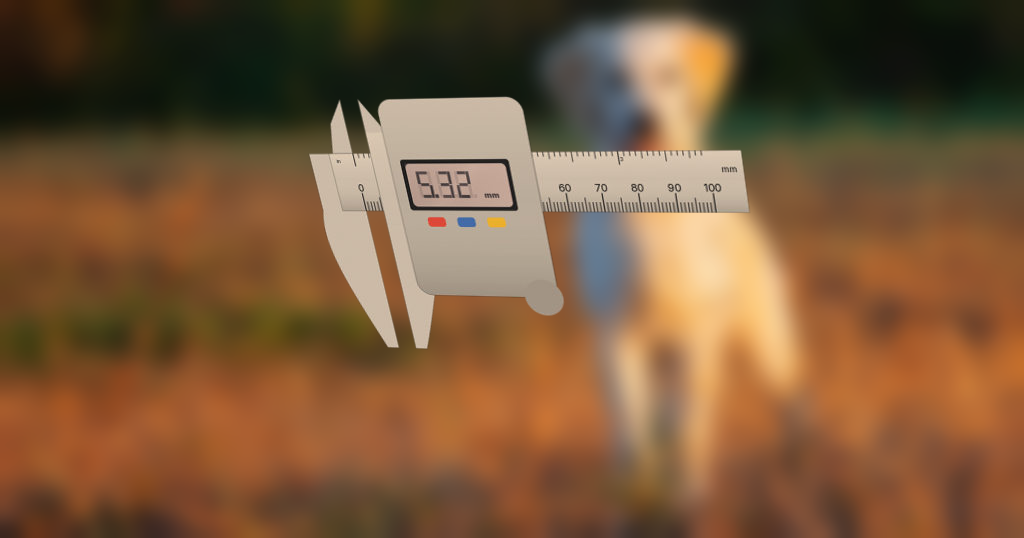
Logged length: **5.32** mm
